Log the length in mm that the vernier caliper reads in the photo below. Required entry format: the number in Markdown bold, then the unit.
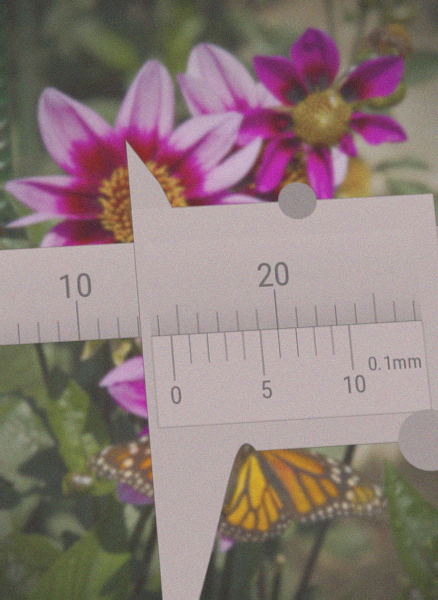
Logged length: **14.6** mm
